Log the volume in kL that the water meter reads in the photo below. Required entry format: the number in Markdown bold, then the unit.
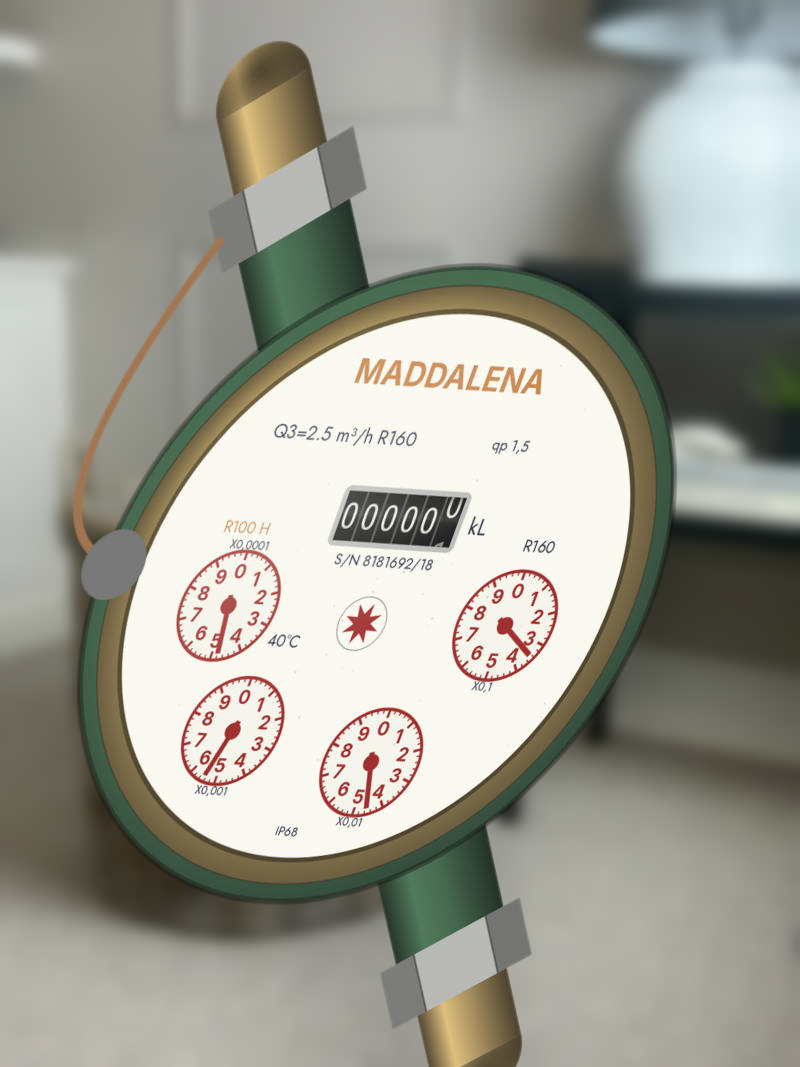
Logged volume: **0.3454** kL
